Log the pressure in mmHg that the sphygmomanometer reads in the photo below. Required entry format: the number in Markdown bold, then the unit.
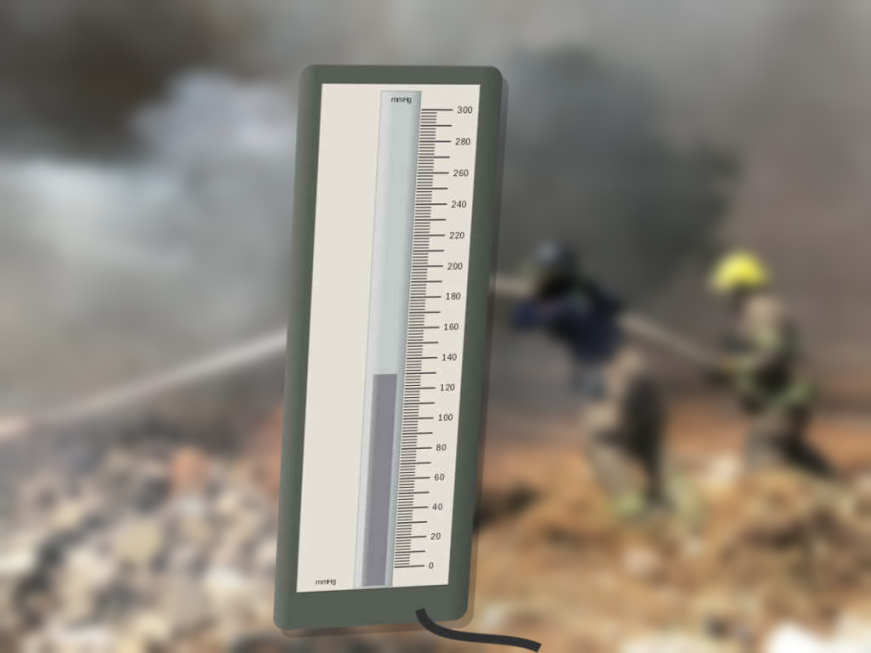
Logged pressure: **130** mmHg
